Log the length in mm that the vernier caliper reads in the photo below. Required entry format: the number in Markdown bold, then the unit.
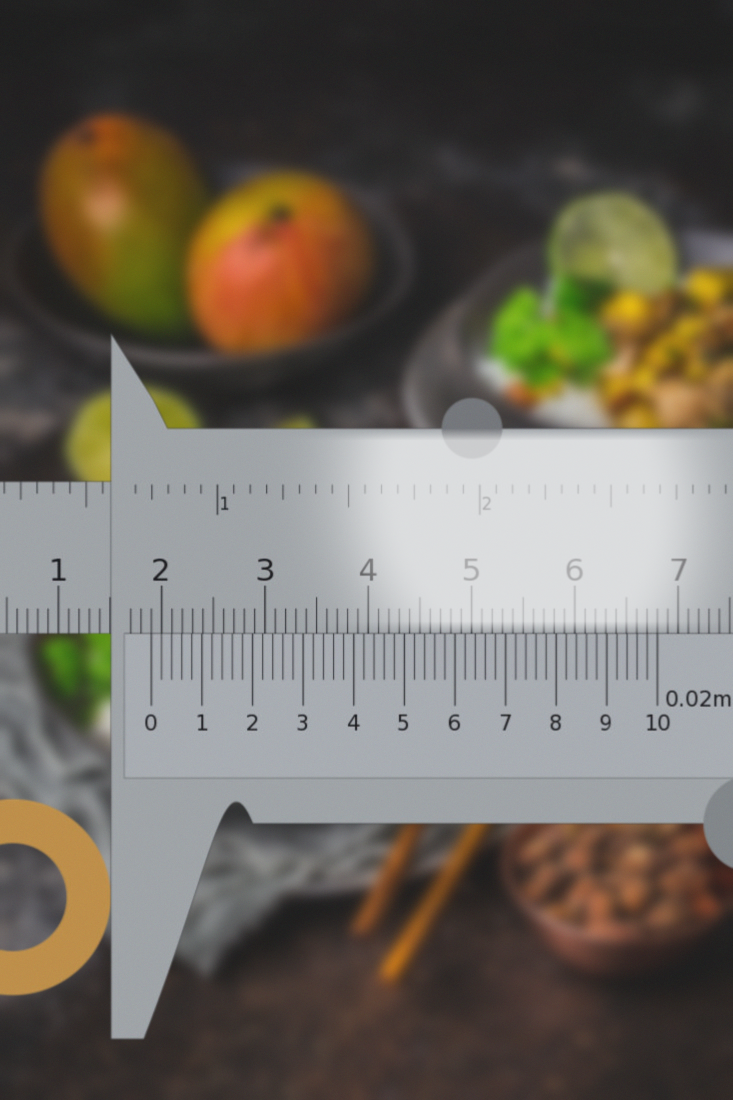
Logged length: **19.0** mm
